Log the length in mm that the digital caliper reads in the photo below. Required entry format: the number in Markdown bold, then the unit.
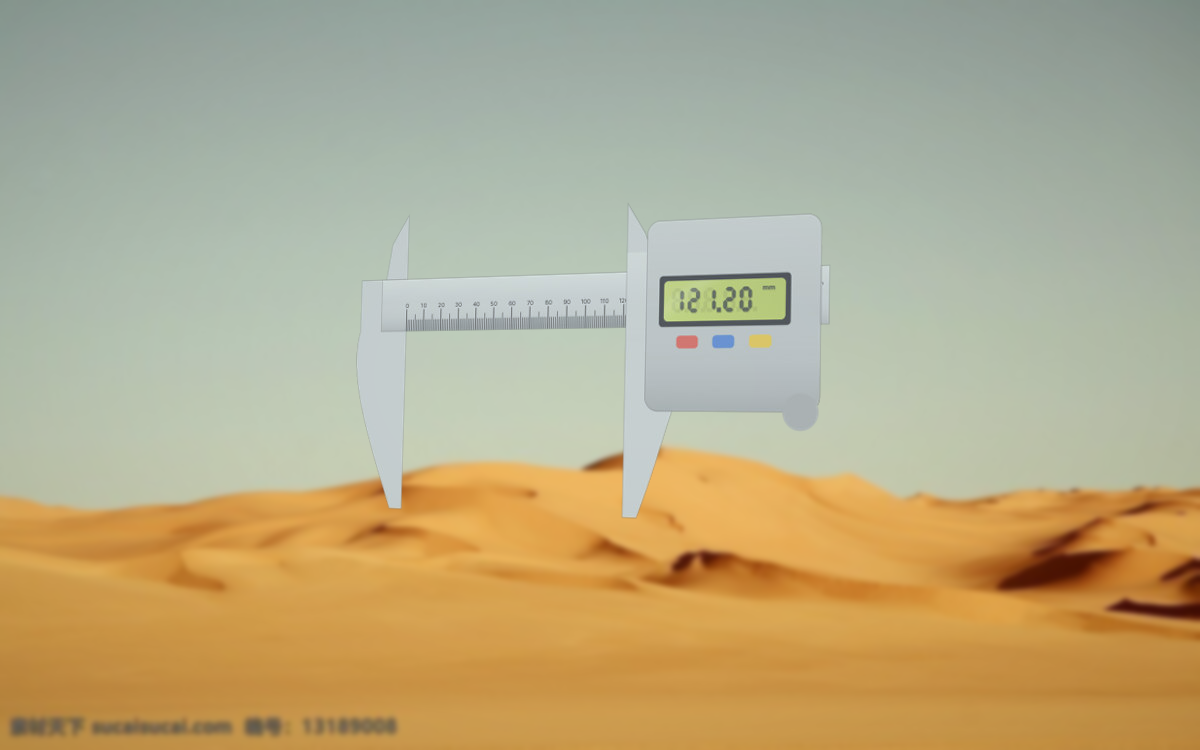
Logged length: **121.20** mm
